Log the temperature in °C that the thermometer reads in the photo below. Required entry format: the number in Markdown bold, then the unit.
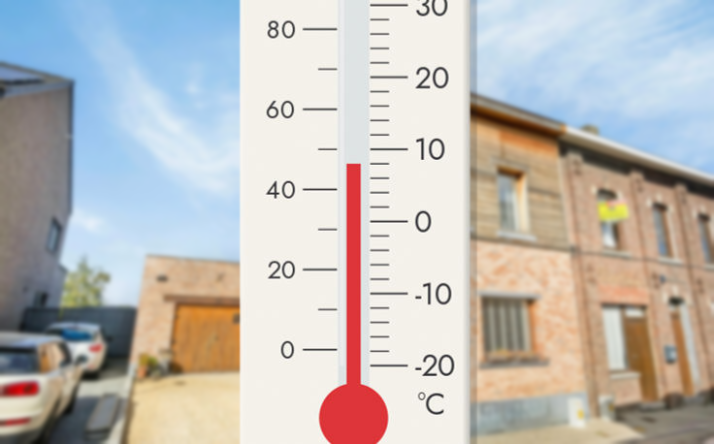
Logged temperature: **8** °C
